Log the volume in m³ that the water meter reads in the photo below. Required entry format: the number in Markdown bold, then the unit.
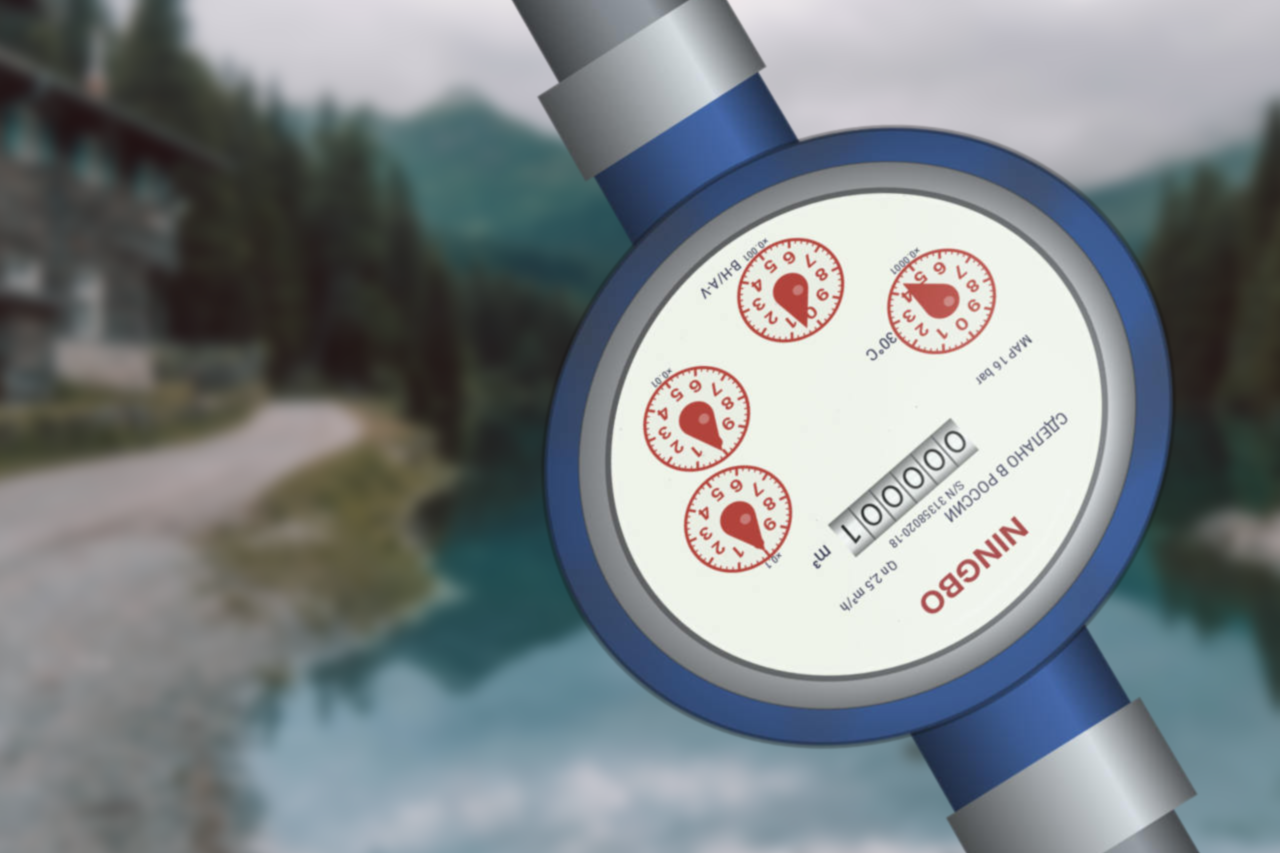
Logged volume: **1.0004** m³
